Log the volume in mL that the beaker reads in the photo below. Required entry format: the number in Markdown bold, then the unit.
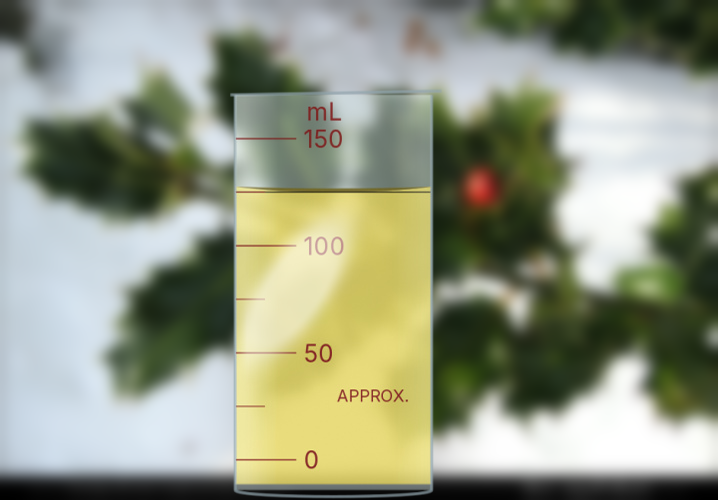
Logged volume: **125** mL
